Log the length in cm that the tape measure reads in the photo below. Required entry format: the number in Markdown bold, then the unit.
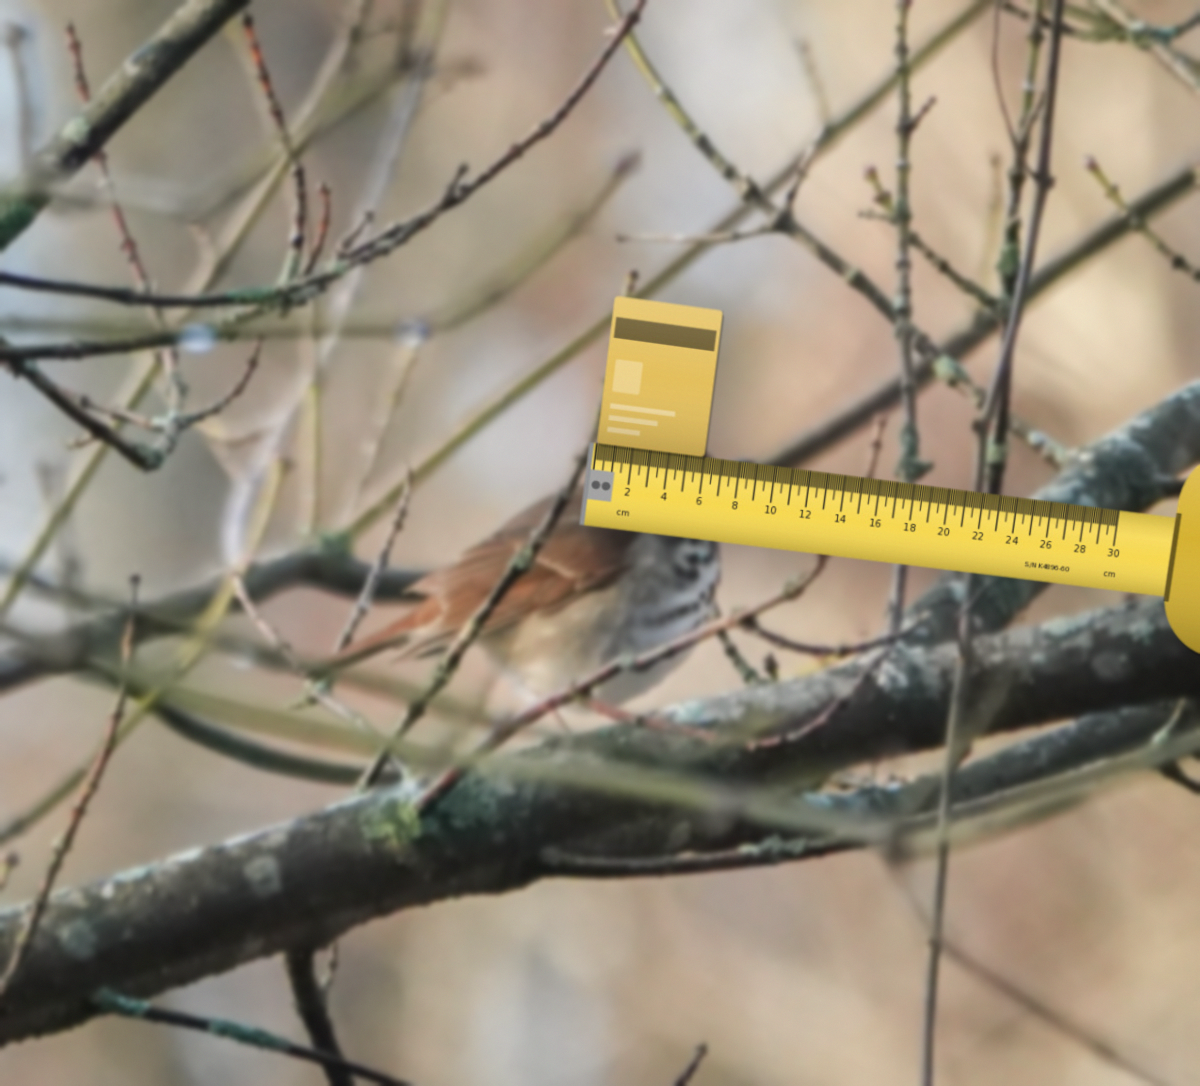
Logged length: **6** cm
